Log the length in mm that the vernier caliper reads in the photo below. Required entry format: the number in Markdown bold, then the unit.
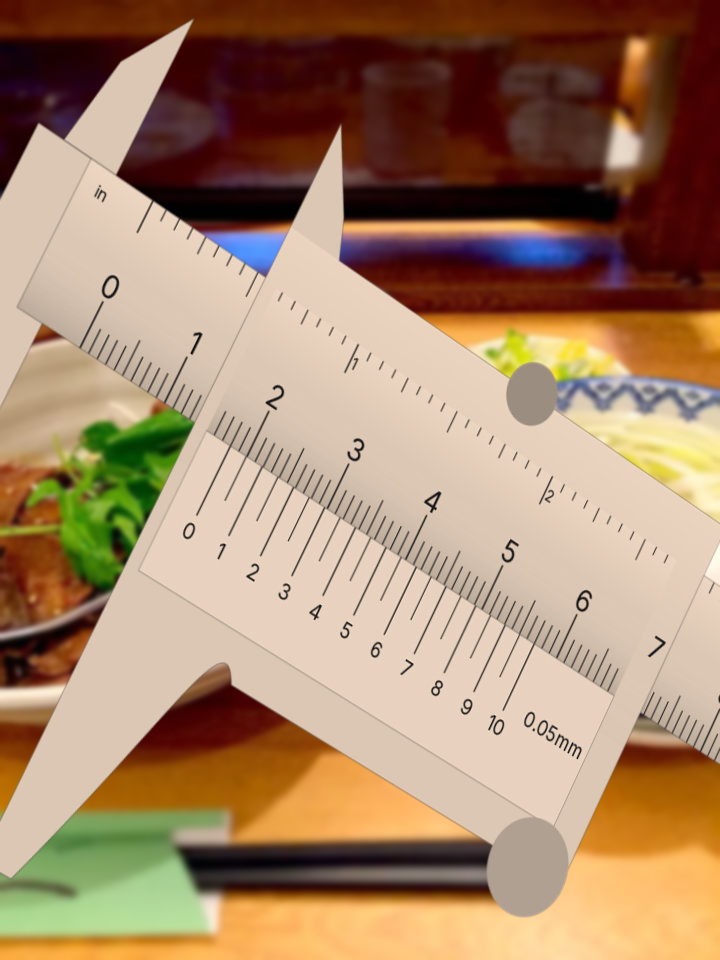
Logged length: **18.0** mm
